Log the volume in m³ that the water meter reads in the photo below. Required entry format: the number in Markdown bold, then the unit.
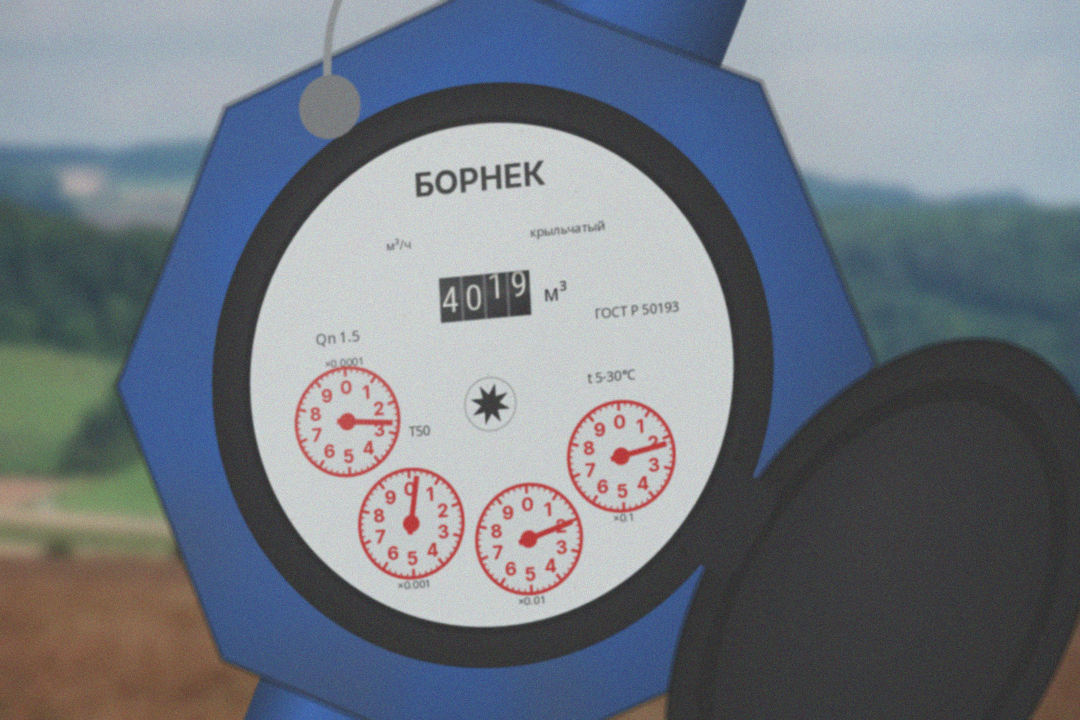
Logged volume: **4019.2202** m³
